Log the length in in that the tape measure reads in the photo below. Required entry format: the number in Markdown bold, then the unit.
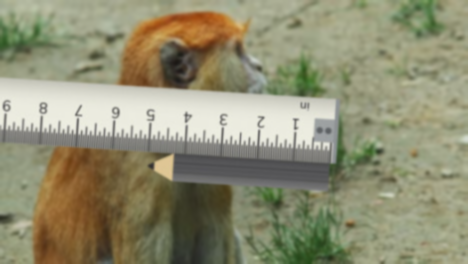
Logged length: **5** in
